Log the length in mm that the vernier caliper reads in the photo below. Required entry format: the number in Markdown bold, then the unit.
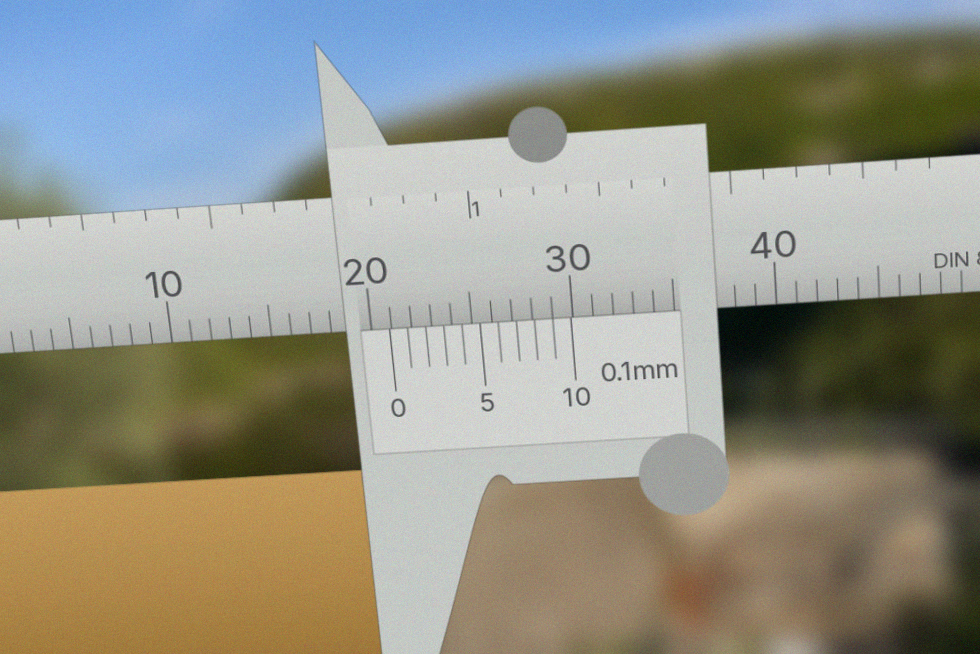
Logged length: **20.9** mm
